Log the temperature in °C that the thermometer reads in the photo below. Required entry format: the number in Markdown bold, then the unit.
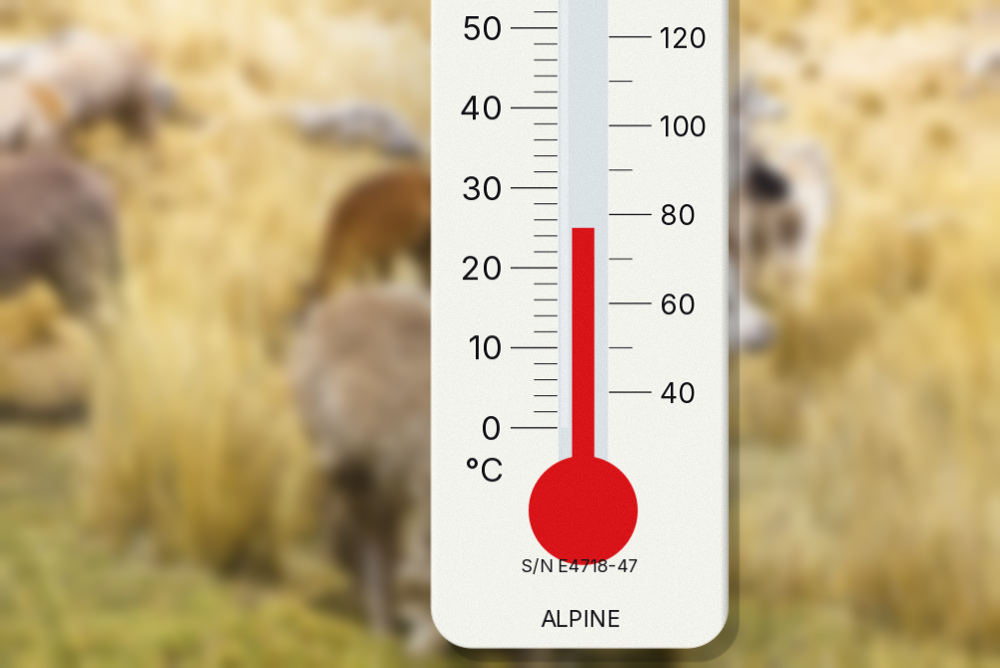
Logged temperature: **25** °C
